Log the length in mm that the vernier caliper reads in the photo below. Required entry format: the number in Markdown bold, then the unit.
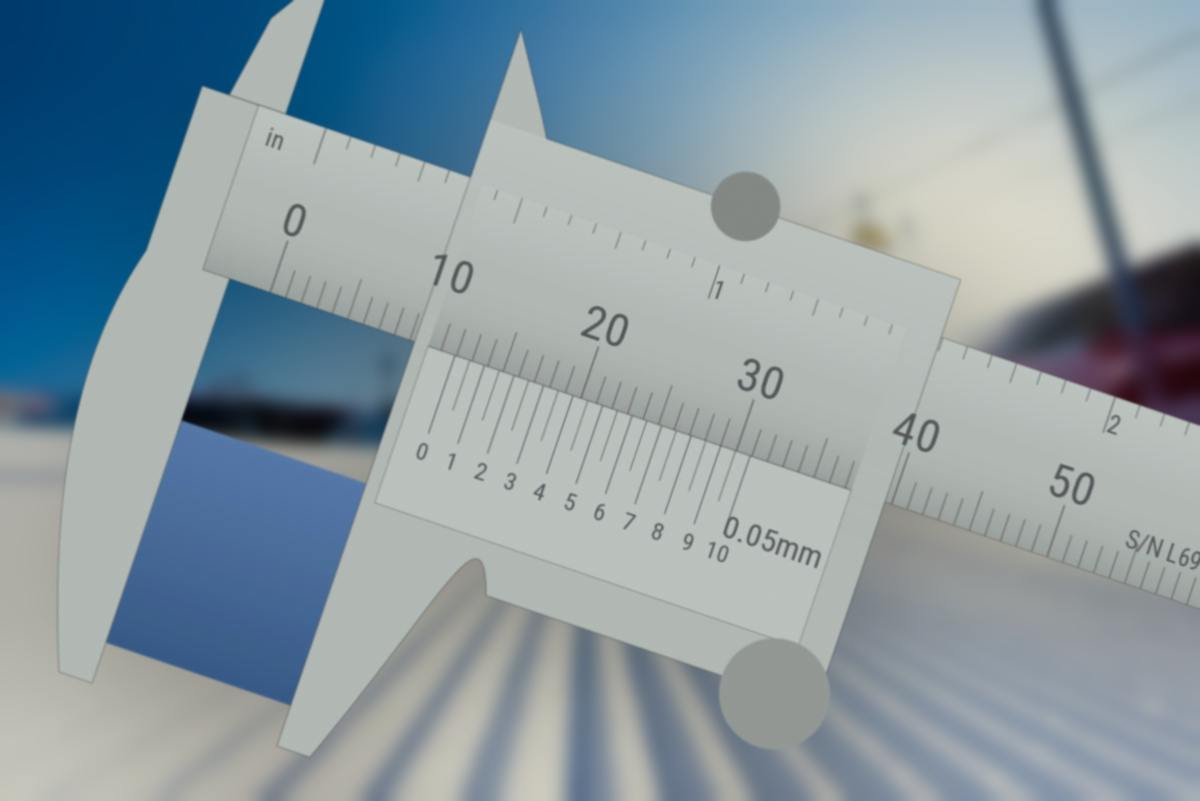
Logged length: **11.9** mm
